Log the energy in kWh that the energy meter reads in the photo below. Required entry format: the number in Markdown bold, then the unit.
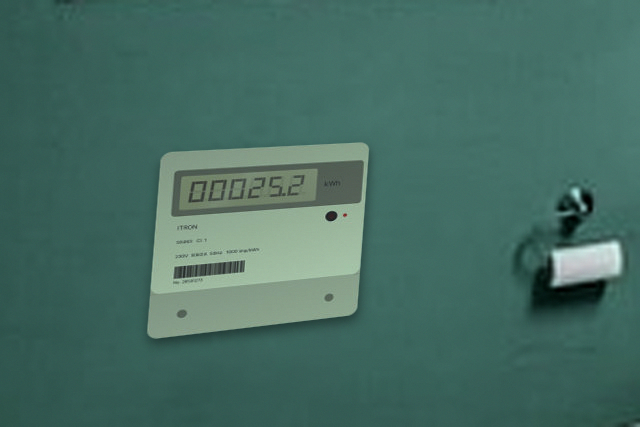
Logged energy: **25.2** kWh
